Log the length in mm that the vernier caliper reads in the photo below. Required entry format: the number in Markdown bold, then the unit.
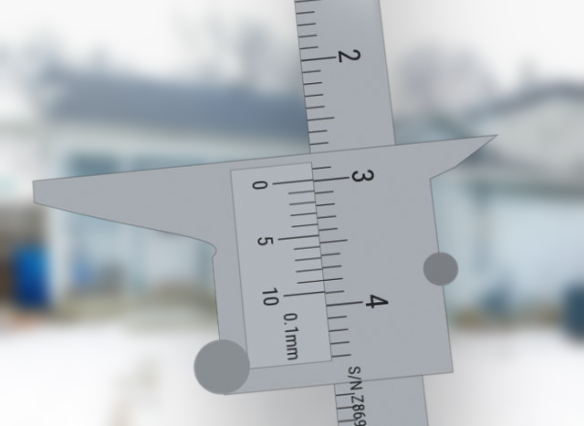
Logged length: **29.9** mm
